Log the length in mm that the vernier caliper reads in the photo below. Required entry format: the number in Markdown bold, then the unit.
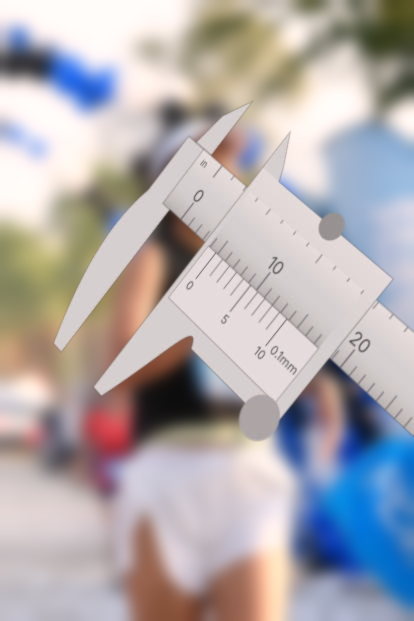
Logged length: **4.8** mm
